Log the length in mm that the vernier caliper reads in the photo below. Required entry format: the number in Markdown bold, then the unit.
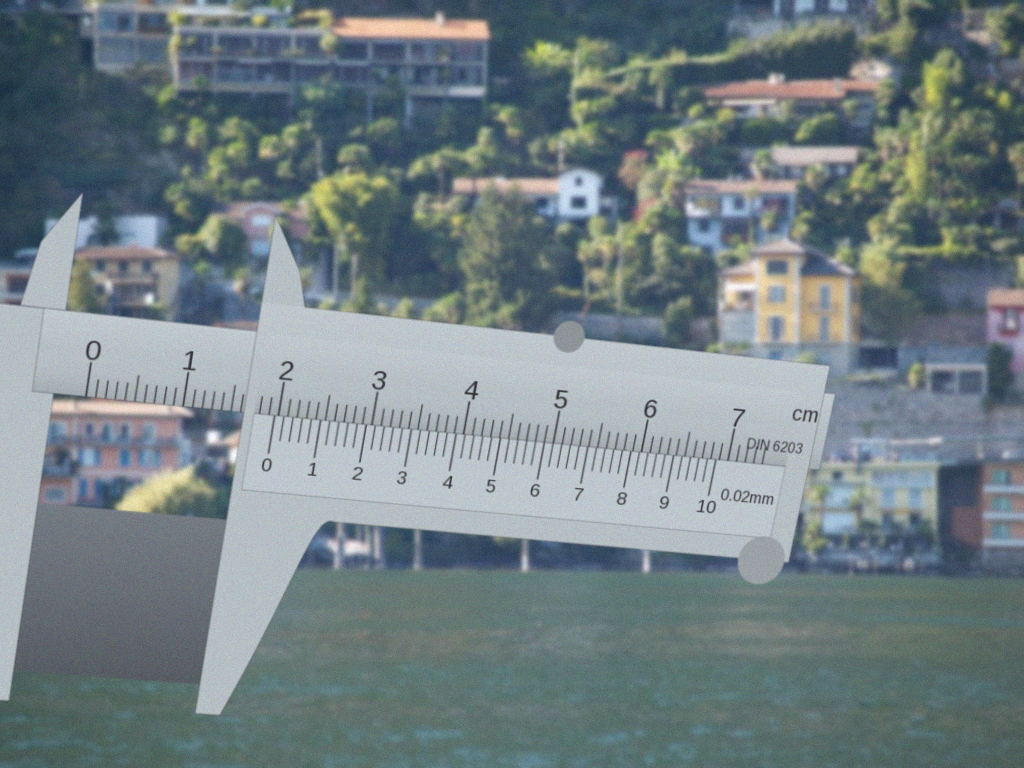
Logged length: **19.6** mm
